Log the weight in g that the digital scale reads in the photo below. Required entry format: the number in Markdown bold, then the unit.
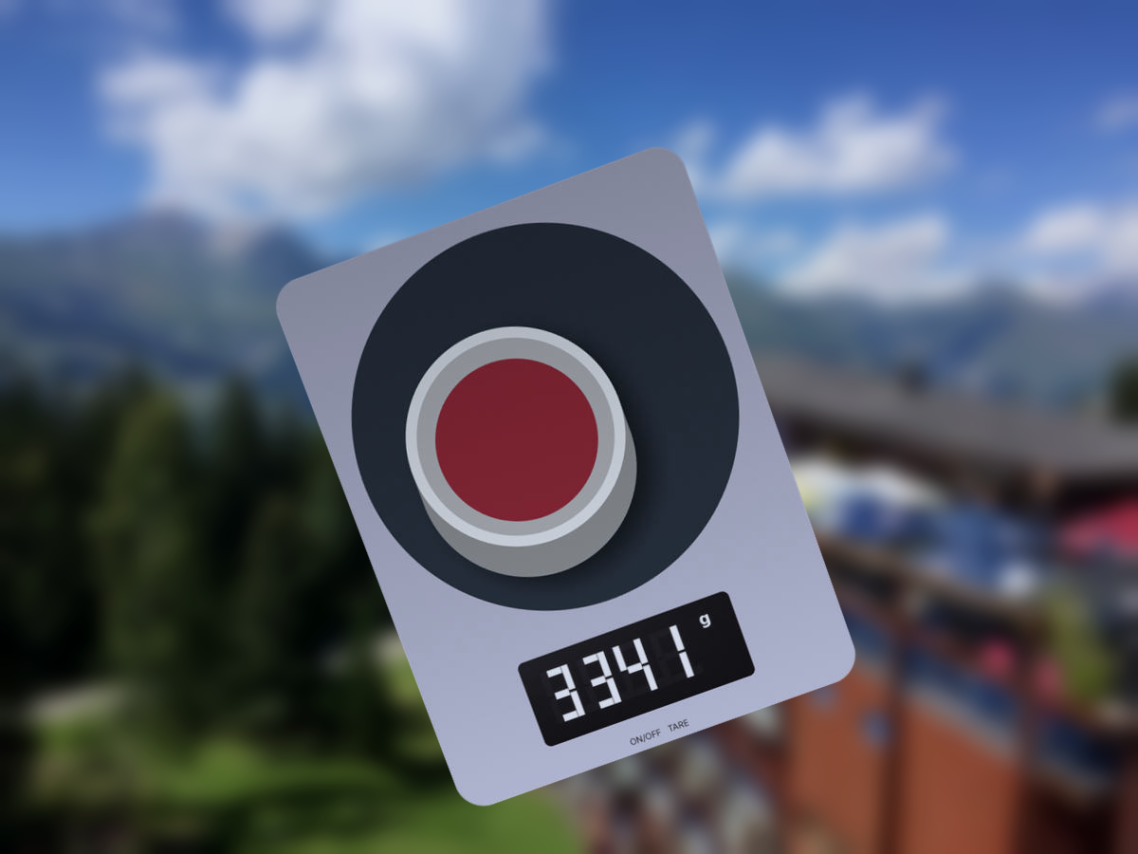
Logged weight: **3341** g
